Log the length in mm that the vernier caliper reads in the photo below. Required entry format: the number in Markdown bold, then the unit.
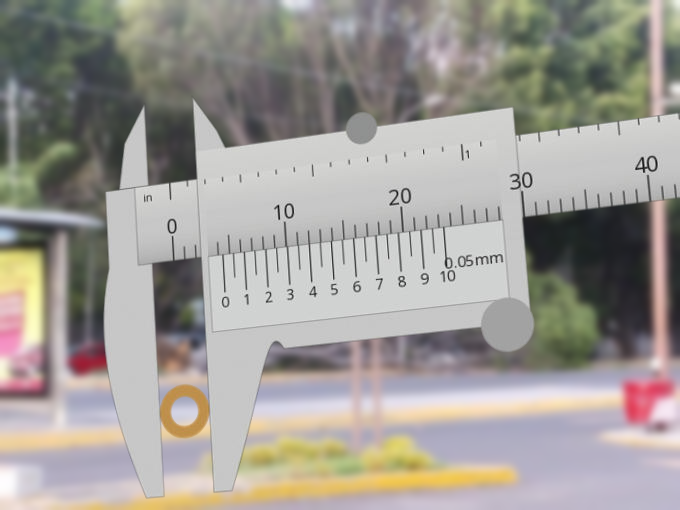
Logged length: **4.4** mm
